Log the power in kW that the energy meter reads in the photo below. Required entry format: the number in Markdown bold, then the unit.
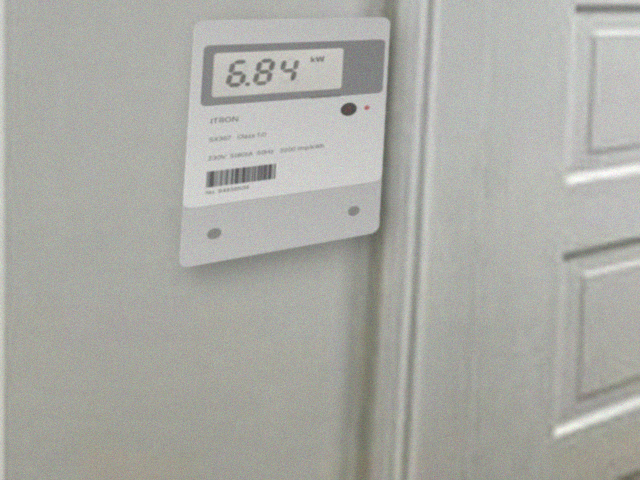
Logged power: **6.84** kW
